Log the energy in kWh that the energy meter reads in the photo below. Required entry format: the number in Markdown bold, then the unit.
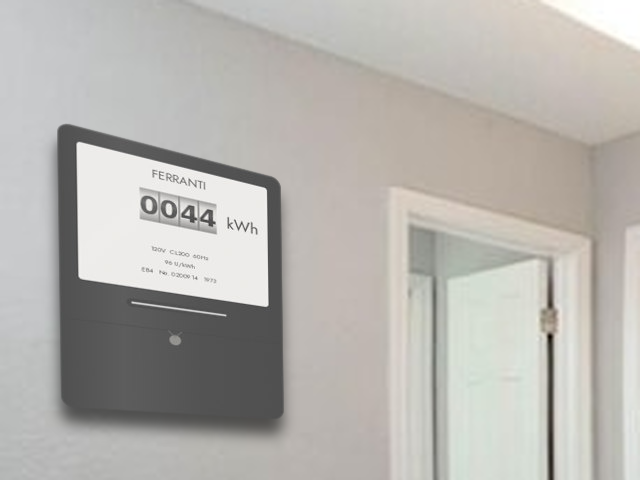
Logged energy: **44** kWh
